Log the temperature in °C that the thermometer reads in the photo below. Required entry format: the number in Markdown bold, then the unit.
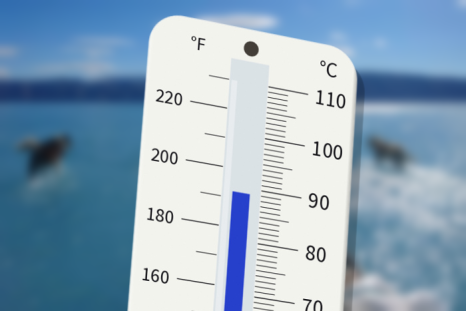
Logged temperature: **89** °C
